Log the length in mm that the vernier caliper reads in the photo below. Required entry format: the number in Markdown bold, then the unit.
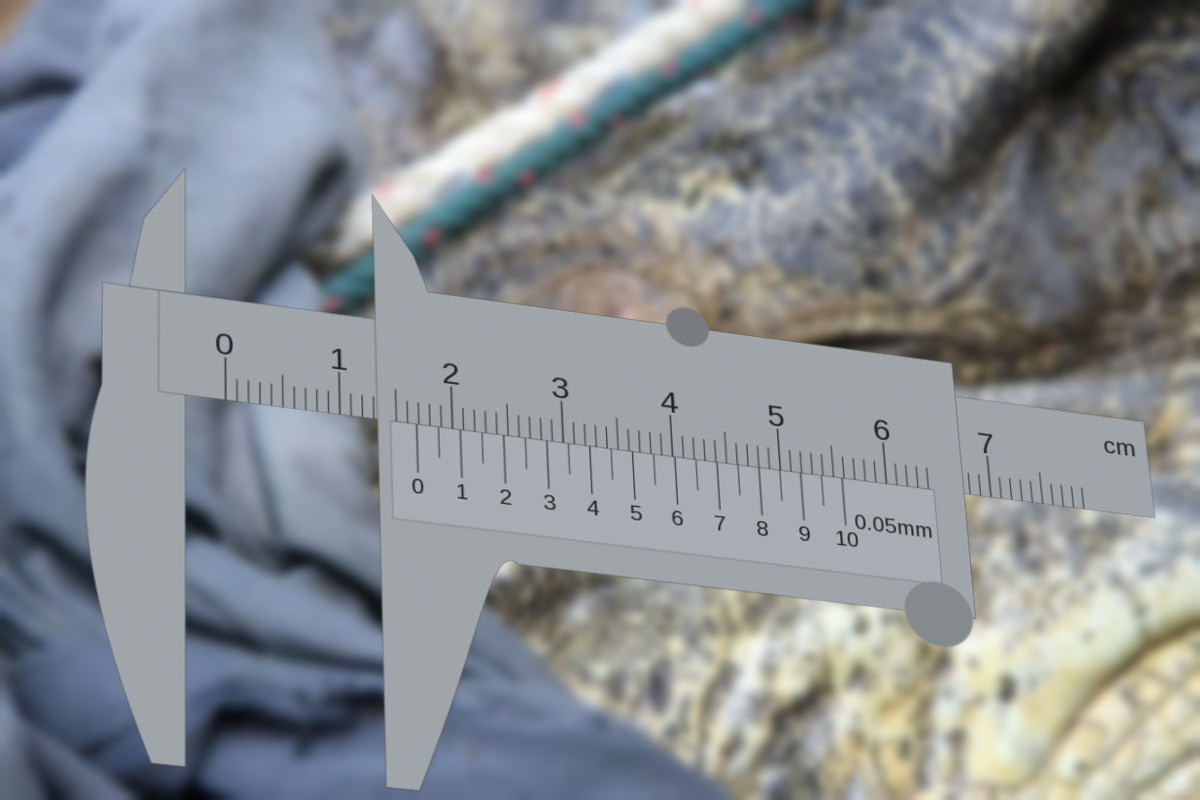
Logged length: **16.8** mm
